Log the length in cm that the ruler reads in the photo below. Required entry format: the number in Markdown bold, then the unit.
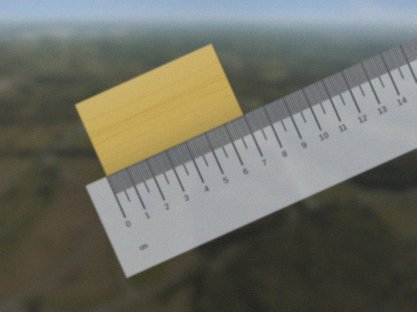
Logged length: **7** cm
